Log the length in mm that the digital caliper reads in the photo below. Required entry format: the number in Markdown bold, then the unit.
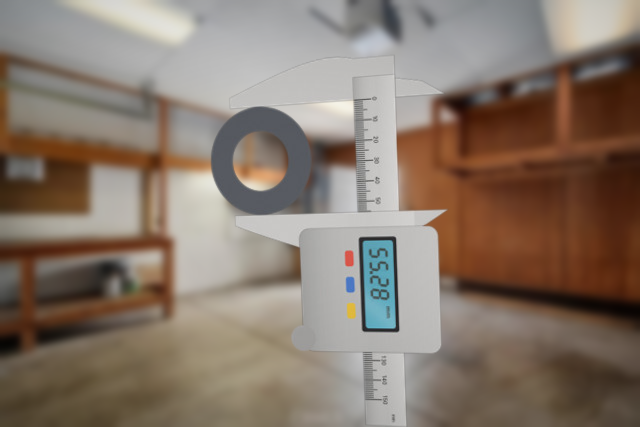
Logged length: **55.28** mm
